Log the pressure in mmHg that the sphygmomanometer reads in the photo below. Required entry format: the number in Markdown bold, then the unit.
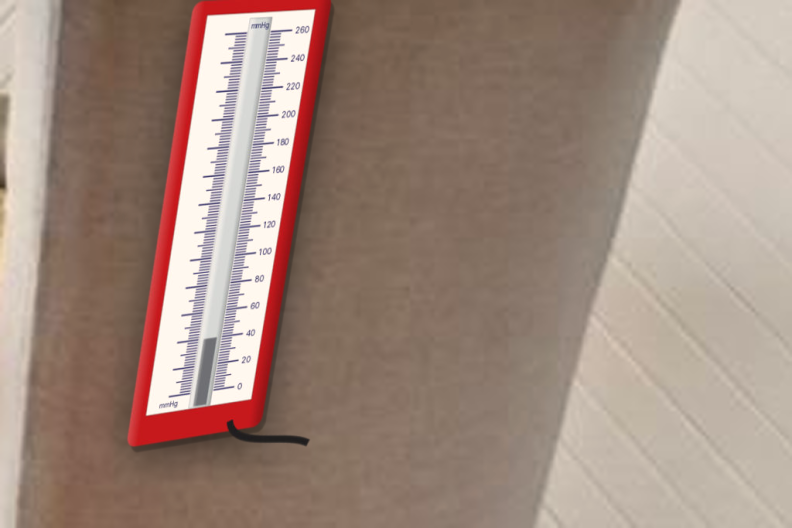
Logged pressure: **40** mmHg
